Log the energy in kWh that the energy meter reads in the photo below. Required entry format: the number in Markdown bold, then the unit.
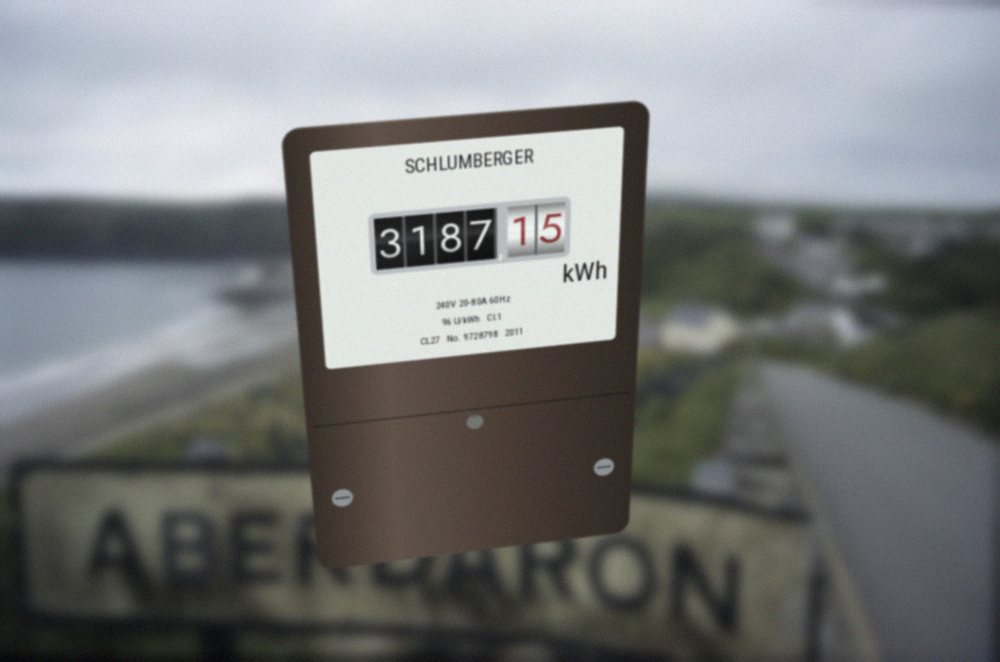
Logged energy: **3187.15** kWh
